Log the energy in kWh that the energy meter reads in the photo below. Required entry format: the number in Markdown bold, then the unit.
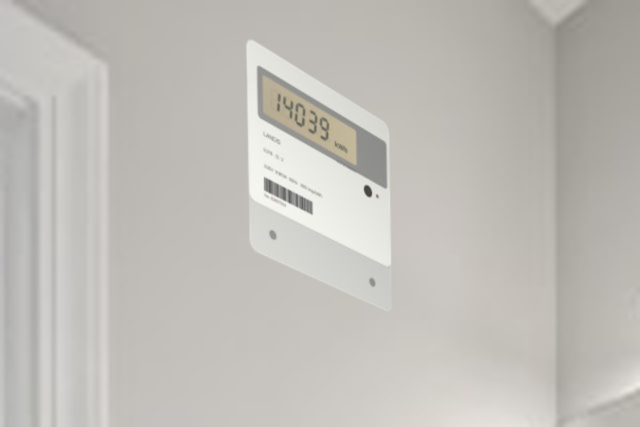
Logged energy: **14039** kWh
